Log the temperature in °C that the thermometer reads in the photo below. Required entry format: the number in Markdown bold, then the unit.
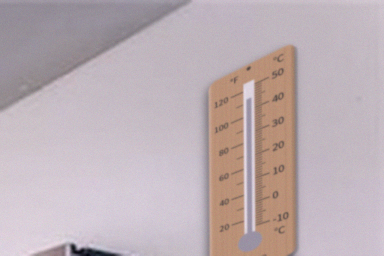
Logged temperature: **45** °C
